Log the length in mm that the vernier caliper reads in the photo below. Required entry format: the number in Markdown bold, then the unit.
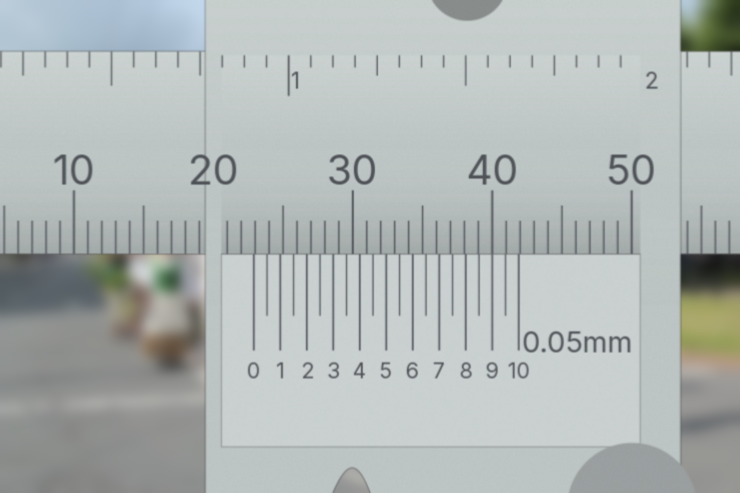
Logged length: **22.9** mm
